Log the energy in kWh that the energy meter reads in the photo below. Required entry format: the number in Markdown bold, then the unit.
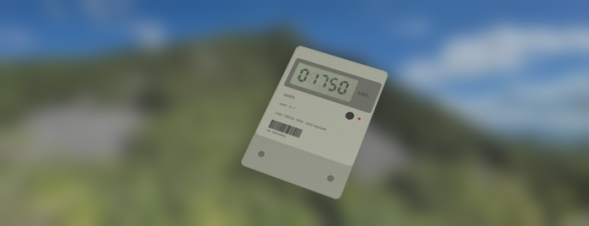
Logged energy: **1750** kWh
